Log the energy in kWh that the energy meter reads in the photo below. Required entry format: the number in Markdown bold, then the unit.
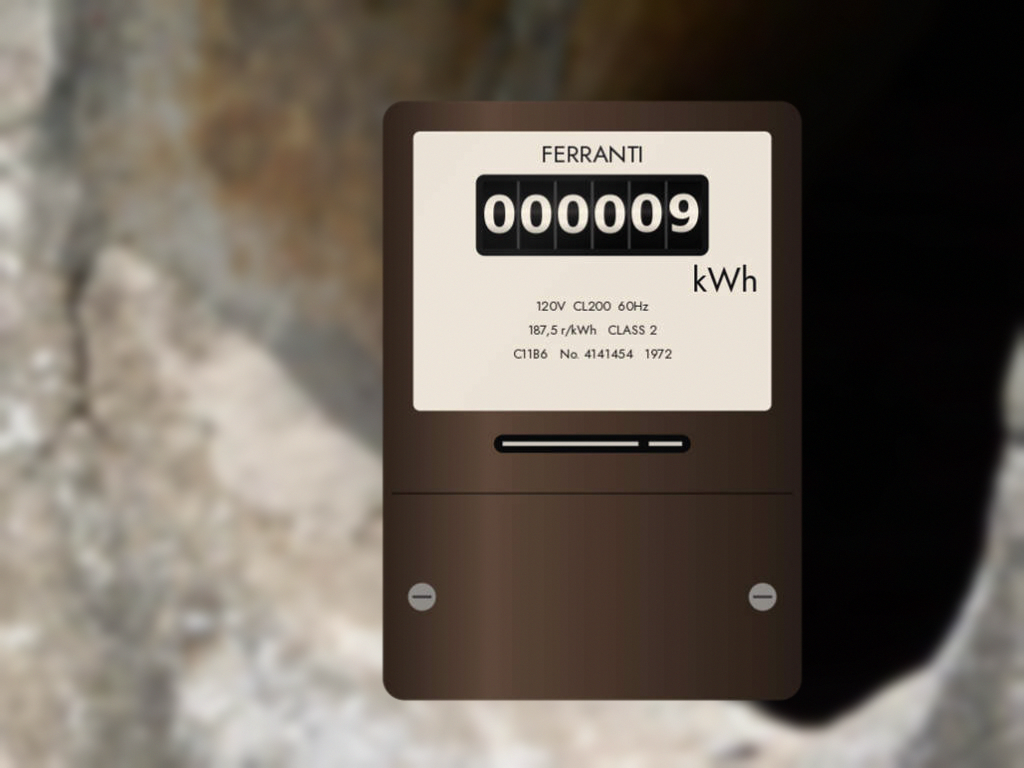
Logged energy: **9** kWh
